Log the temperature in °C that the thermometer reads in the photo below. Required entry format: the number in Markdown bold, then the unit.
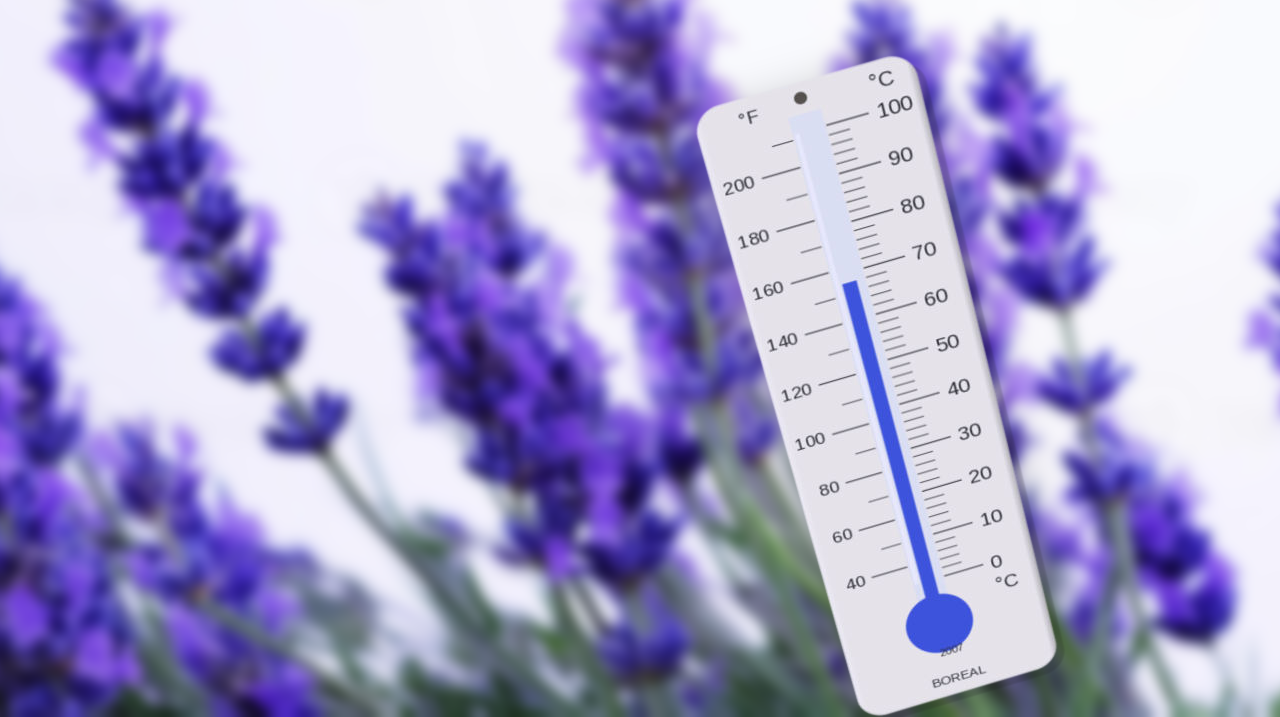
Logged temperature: **68** °C
